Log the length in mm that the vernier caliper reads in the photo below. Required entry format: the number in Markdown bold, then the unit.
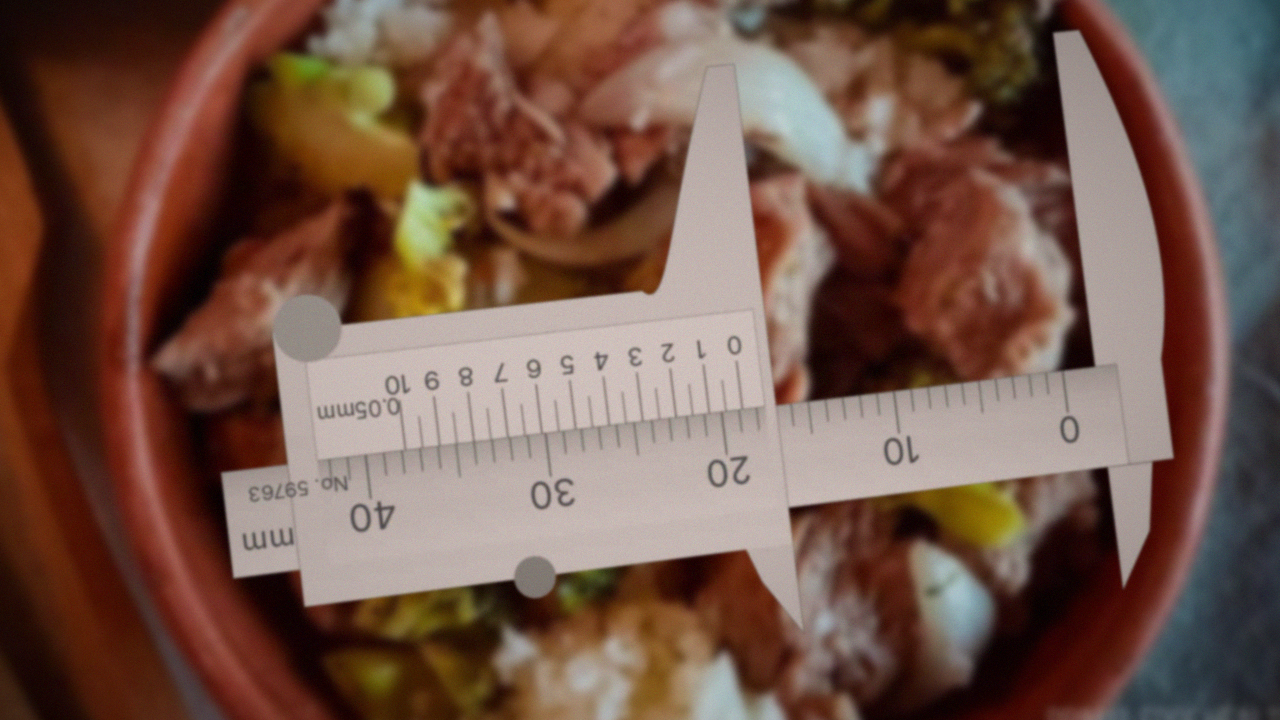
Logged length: **18.8** mm
